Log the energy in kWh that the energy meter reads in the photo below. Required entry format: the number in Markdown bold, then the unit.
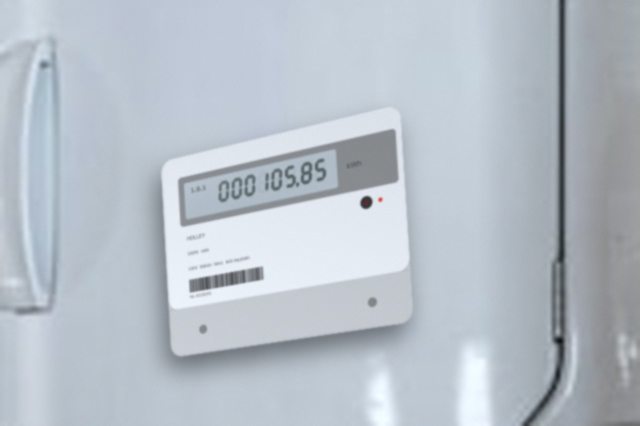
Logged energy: **105.85** kWh
